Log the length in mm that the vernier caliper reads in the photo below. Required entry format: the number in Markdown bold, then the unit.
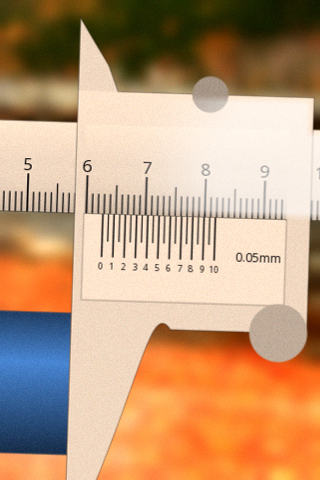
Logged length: **62.8** mm
